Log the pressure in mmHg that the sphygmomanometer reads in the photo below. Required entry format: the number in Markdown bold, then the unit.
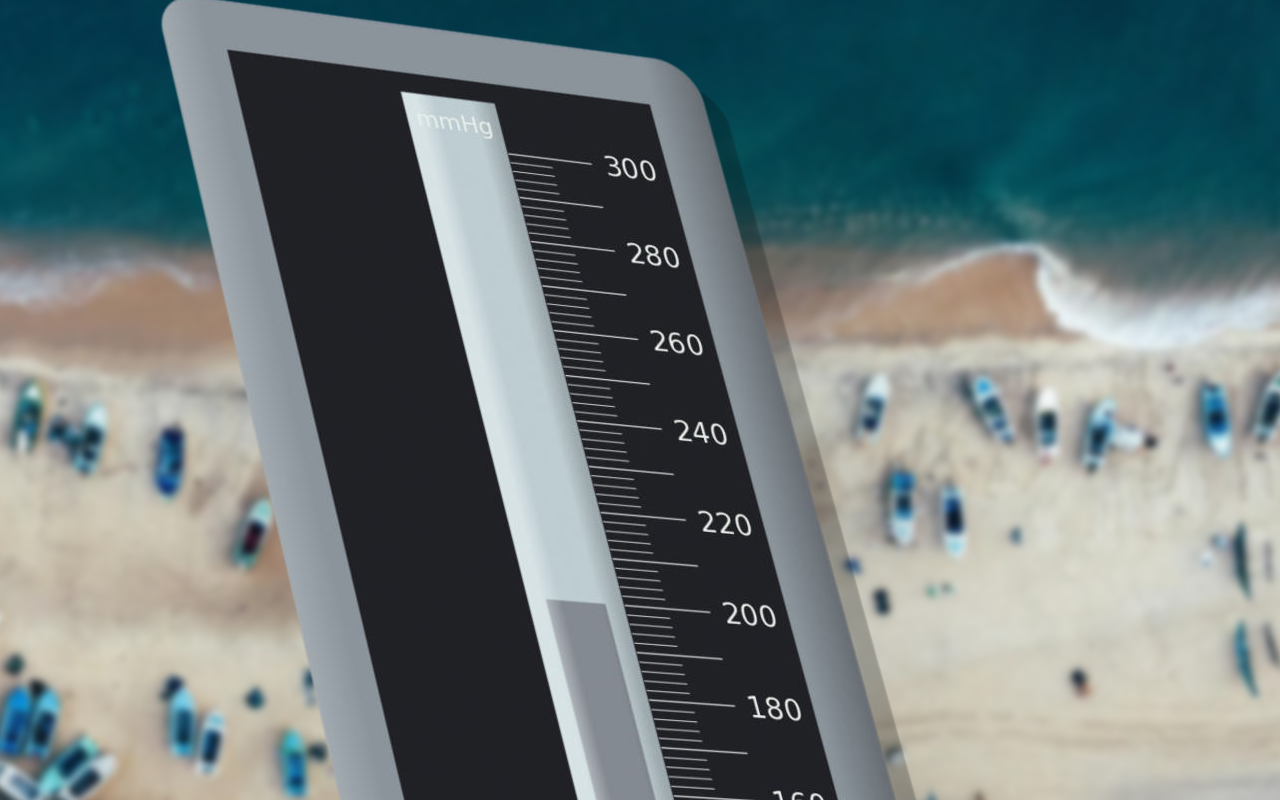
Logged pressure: **200** mmHg
